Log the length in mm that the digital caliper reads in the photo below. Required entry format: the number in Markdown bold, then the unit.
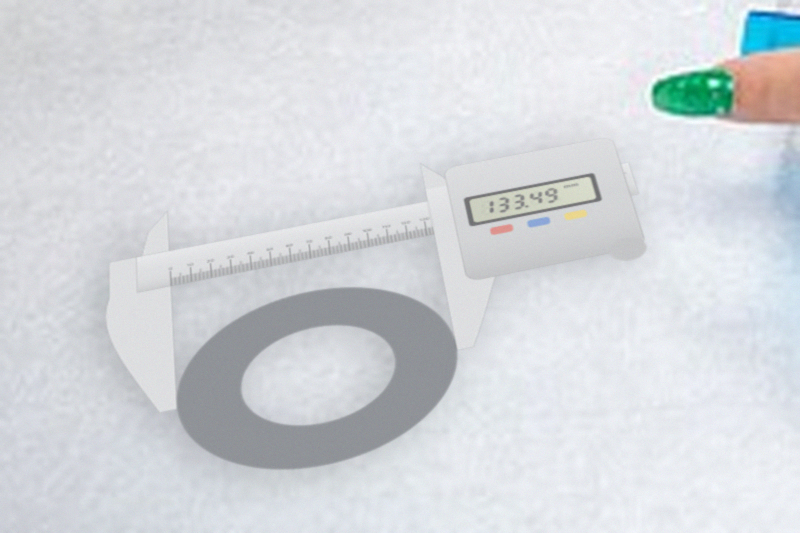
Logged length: **133.49** mm
